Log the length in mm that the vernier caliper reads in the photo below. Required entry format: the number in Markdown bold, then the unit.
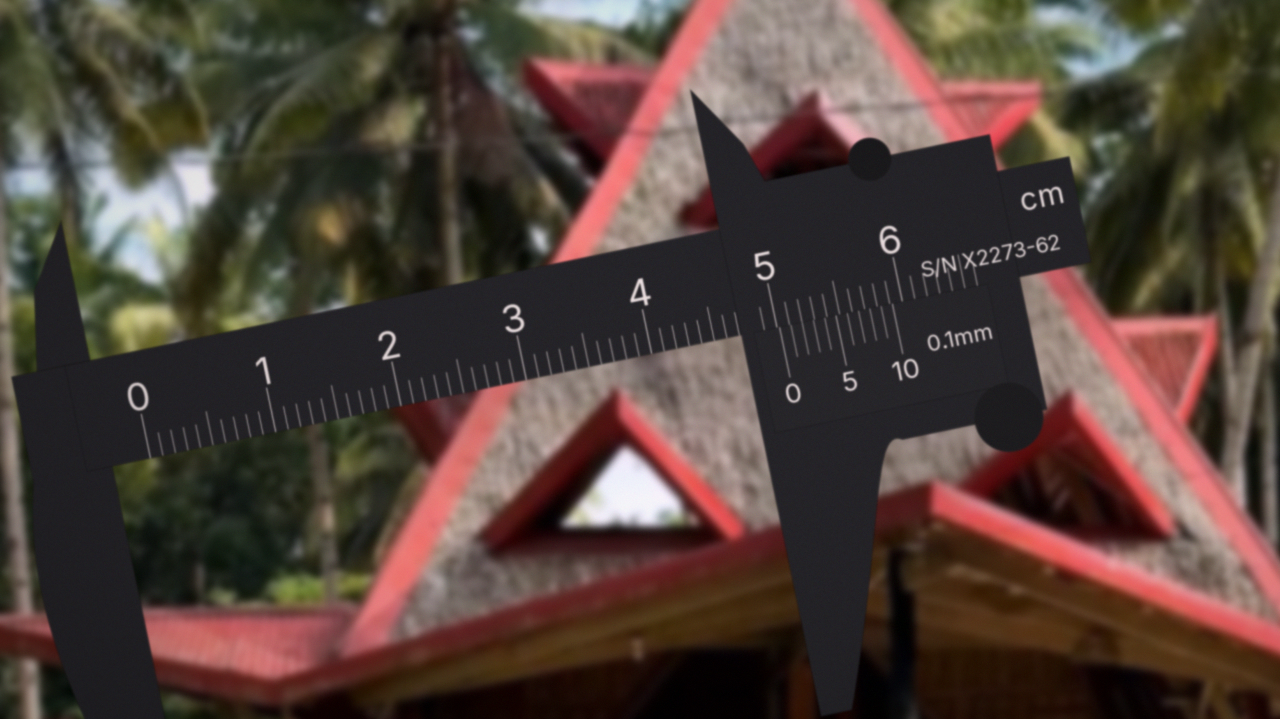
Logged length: **50.2** mm
